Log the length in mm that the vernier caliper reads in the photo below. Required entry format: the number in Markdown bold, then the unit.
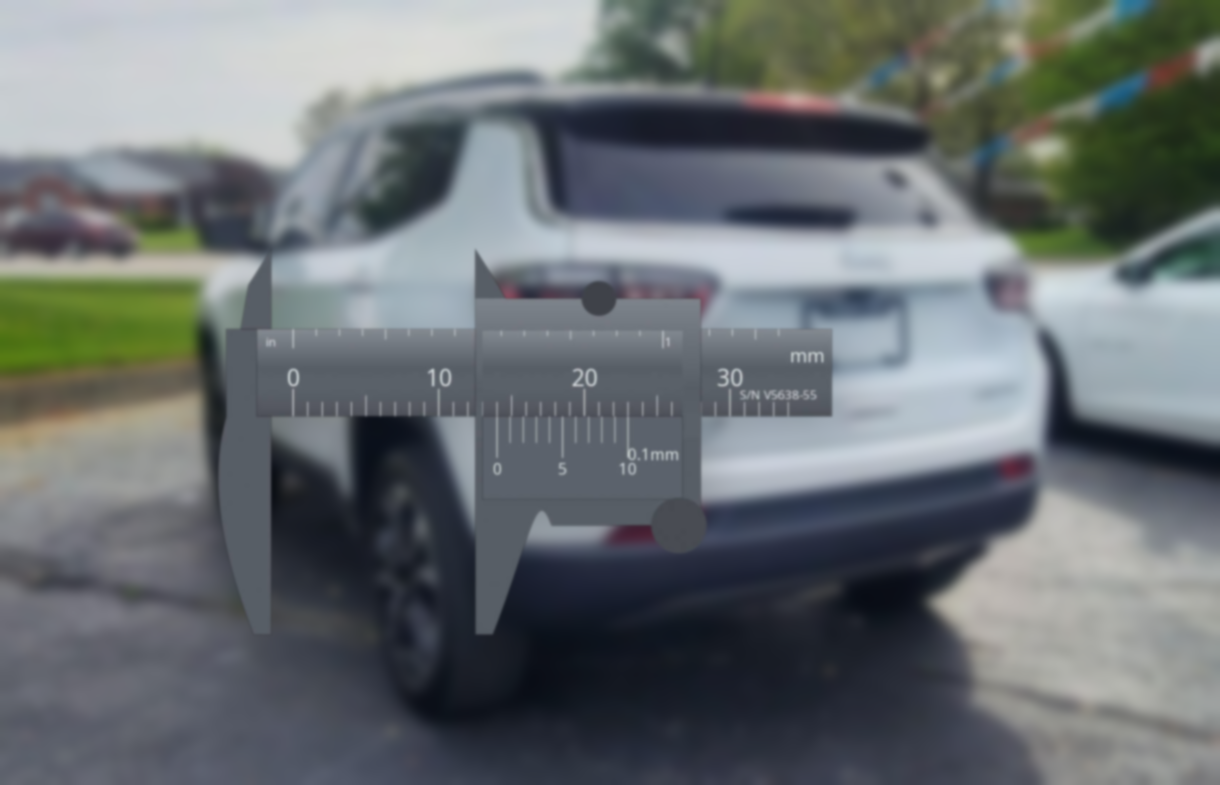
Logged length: **14.0** mm
